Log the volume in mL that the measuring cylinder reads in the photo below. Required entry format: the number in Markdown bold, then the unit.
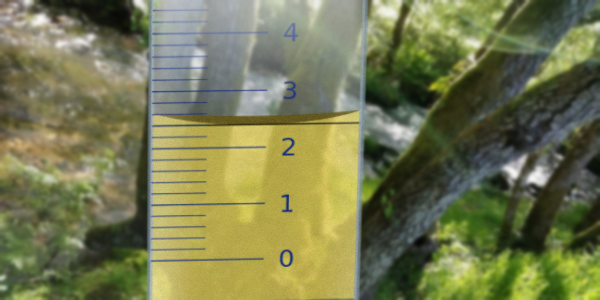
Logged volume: **2.4** mL
